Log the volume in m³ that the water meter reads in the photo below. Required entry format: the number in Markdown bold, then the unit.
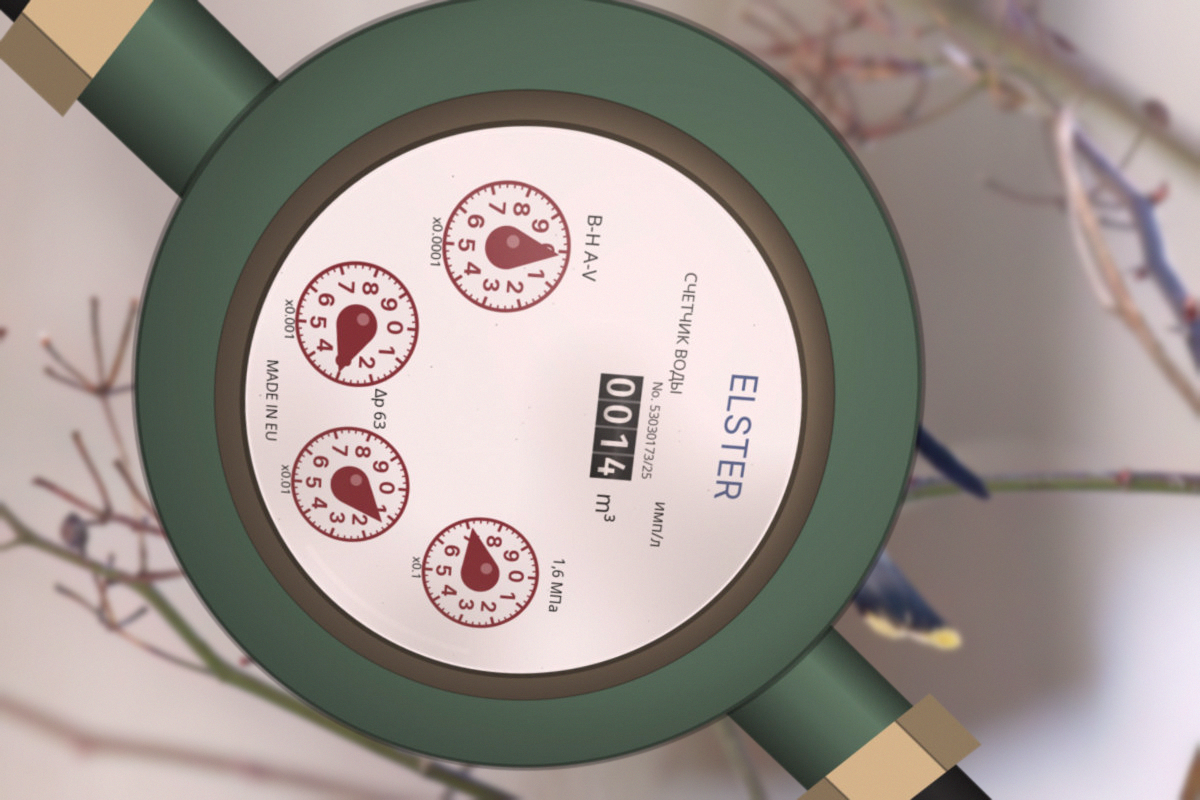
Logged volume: **14.7130** m³
